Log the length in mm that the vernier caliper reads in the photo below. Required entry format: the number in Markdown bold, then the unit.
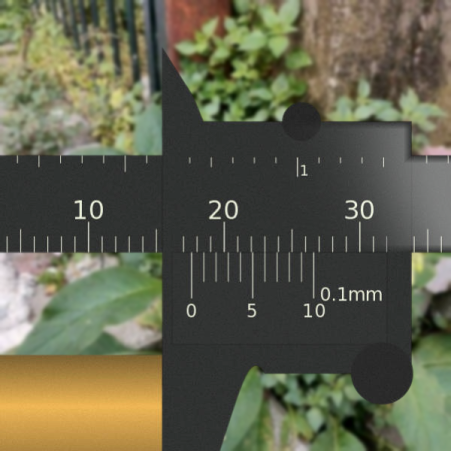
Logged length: **17.6** mm
